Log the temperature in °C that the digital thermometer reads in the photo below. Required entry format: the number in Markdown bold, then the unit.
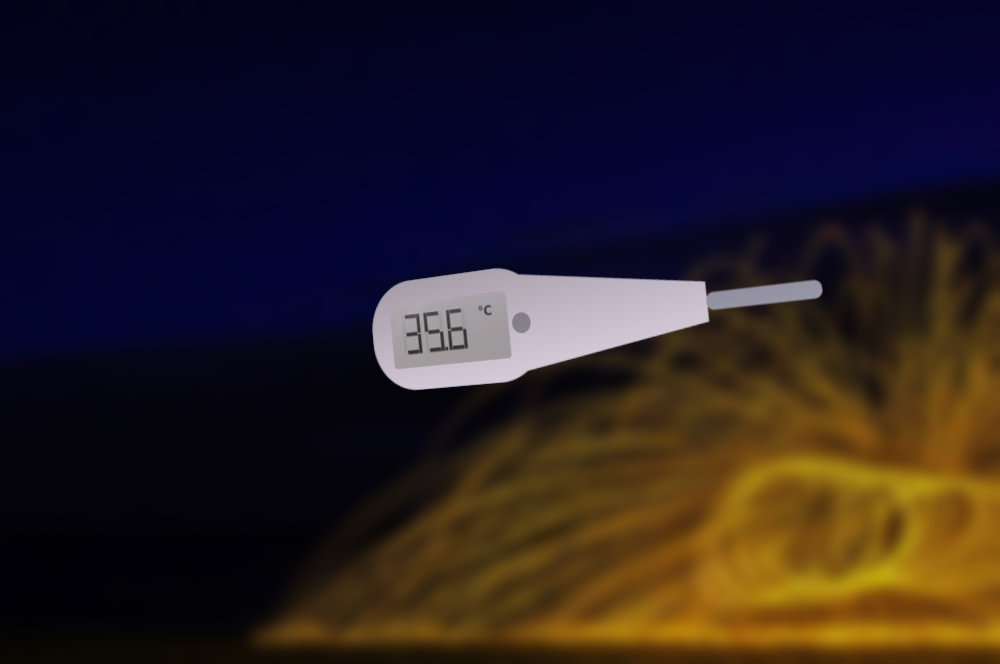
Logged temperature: **35.6** °C
